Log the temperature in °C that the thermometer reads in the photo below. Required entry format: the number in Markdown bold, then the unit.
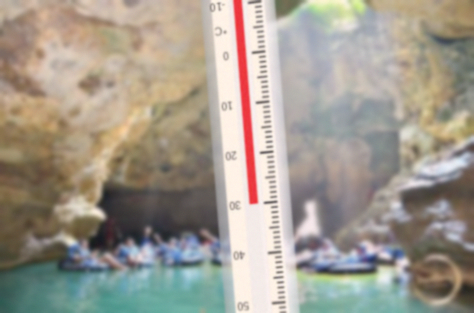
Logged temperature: **30** °C
